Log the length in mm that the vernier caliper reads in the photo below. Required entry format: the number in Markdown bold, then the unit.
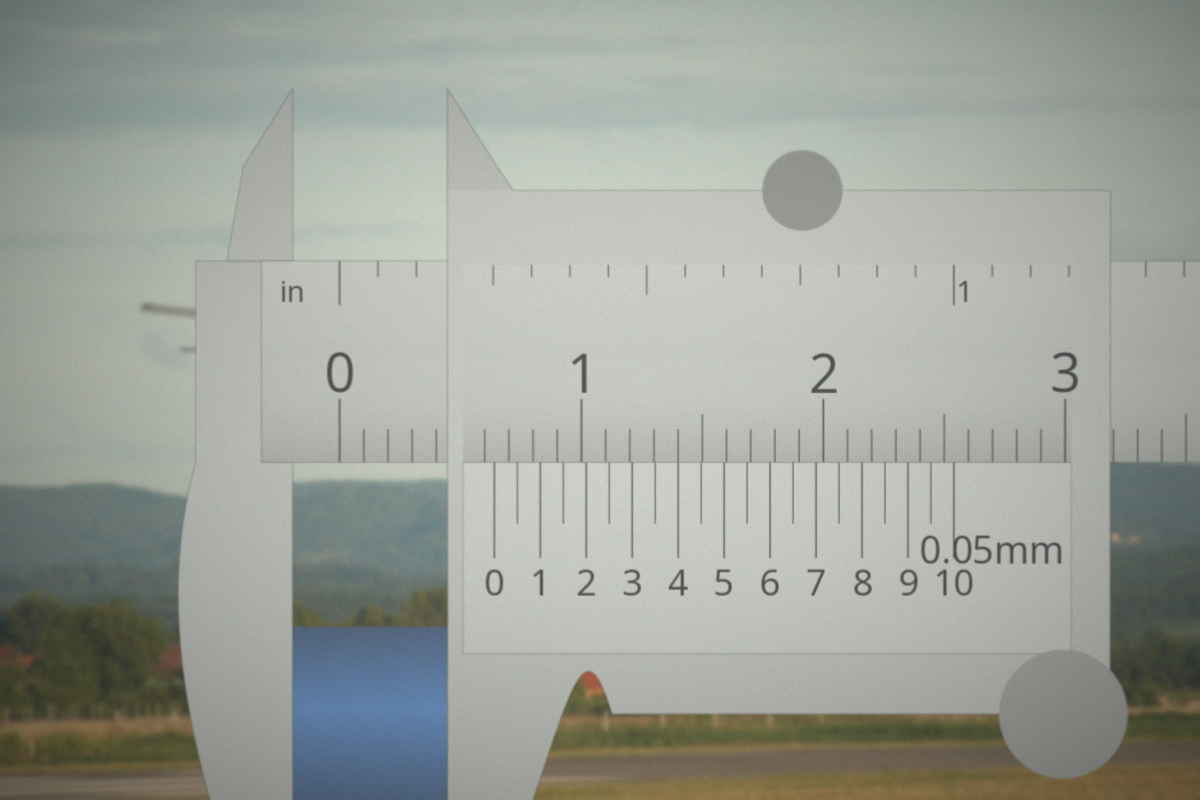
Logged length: **6.4** mm
